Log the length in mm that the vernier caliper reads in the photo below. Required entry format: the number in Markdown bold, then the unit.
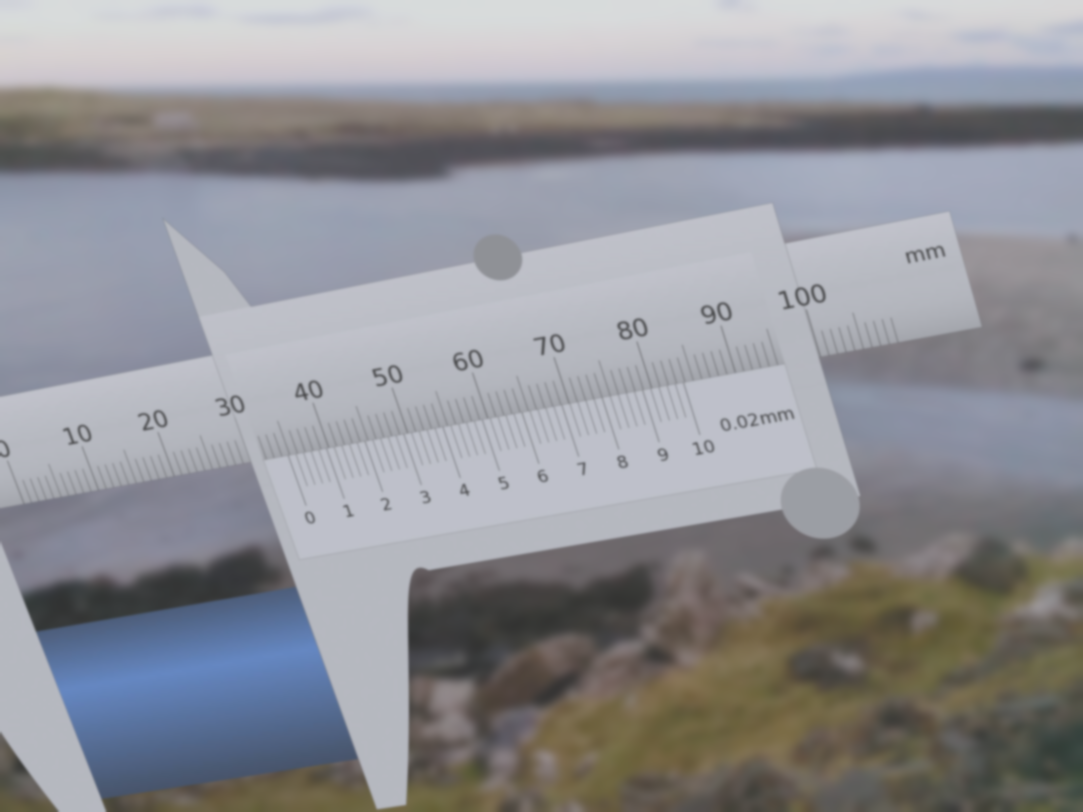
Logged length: **34.8** mm
